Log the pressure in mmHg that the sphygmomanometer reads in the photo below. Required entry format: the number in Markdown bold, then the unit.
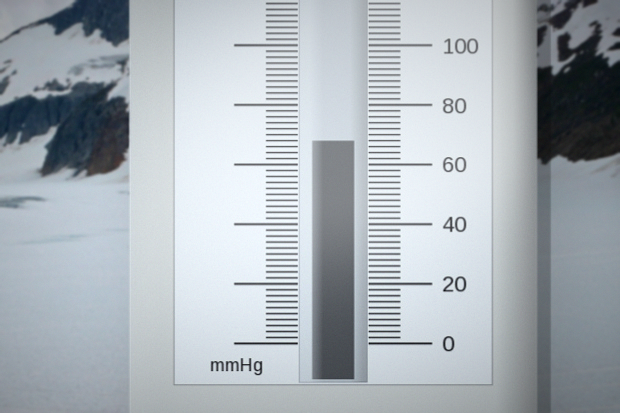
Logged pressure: **68** mmHg
